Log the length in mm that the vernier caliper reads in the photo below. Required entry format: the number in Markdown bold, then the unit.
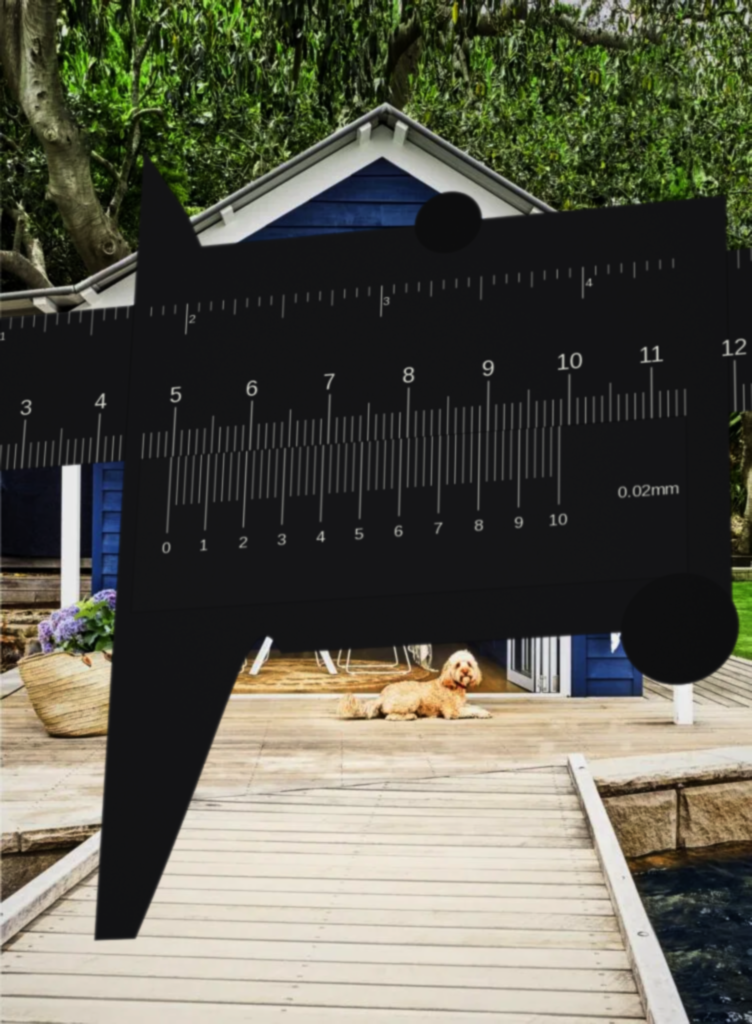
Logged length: **49.8** mm
